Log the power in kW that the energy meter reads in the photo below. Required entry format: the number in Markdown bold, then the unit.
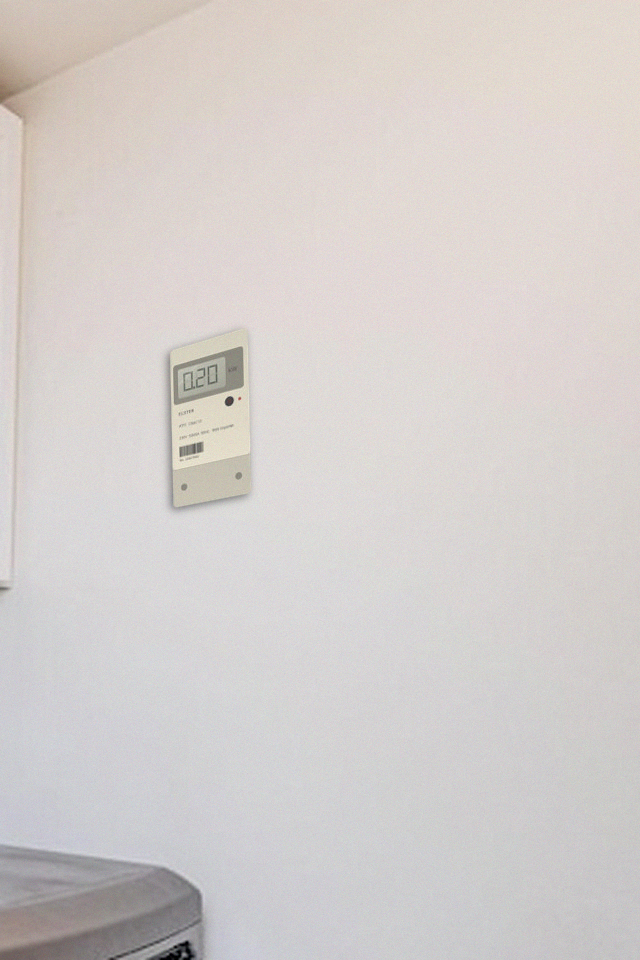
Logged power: **0.20** kW
